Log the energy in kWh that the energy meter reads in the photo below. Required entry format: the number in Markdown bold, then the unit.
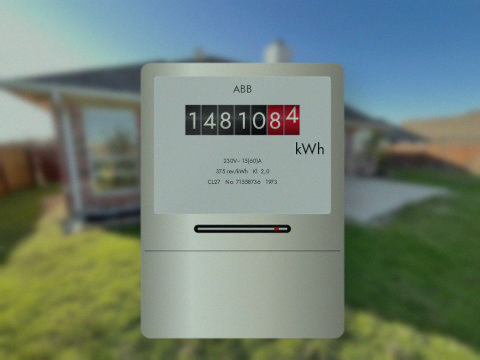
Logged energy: **14810.84** kWh
